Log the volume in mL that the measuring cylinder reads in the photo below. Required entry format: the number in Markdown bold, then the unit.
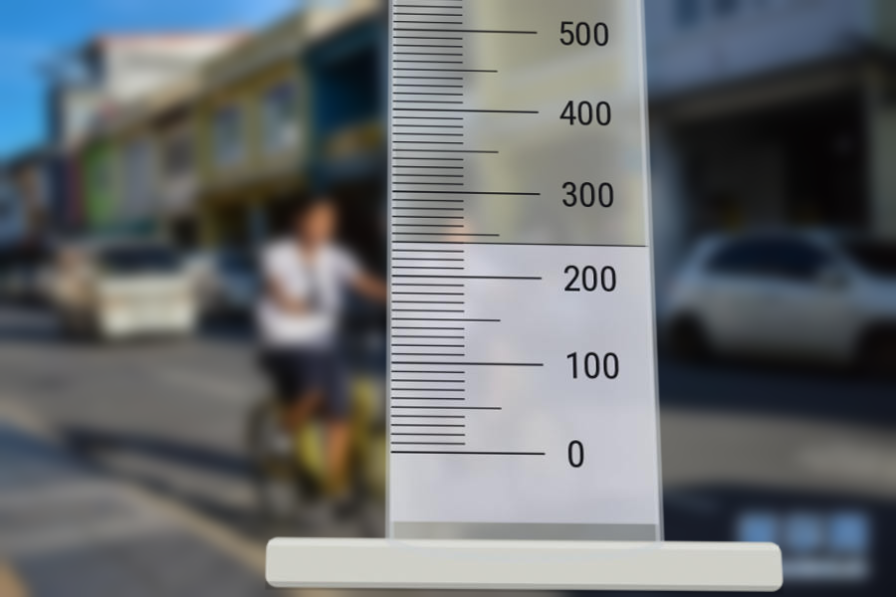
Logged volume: **240** mL
